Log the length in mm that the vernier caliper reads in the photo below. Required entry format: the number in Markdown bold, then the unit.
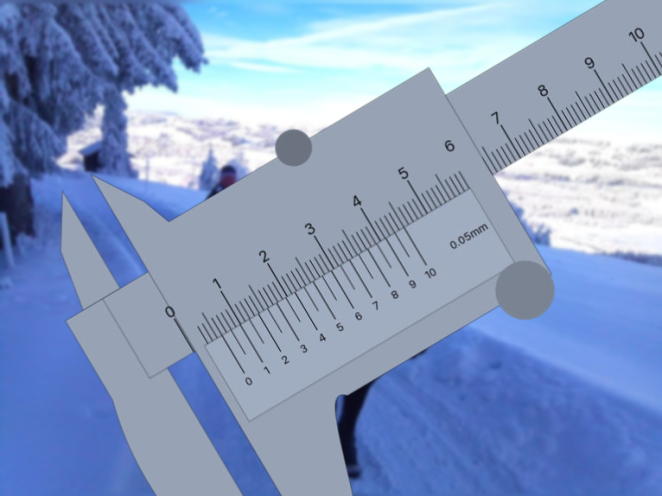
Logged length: **6.0** mm
